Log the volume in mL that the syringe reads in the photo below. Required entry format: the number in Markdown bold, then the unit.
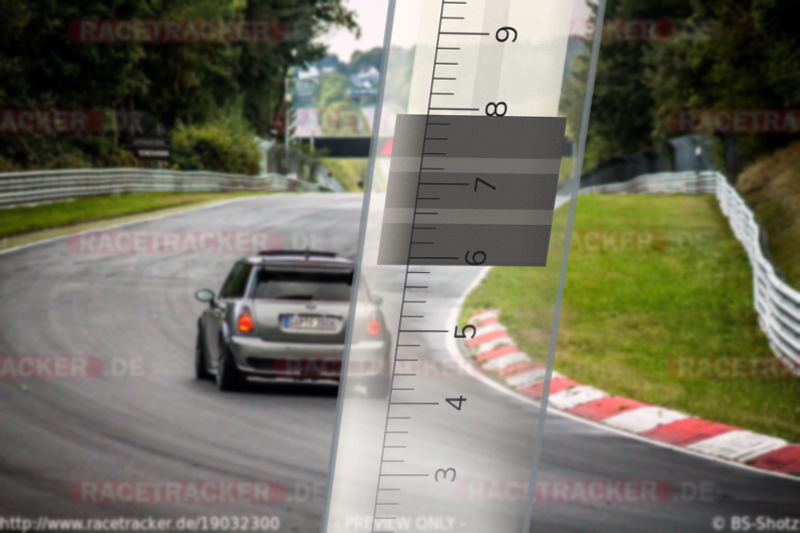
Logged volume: **5.9** mL
